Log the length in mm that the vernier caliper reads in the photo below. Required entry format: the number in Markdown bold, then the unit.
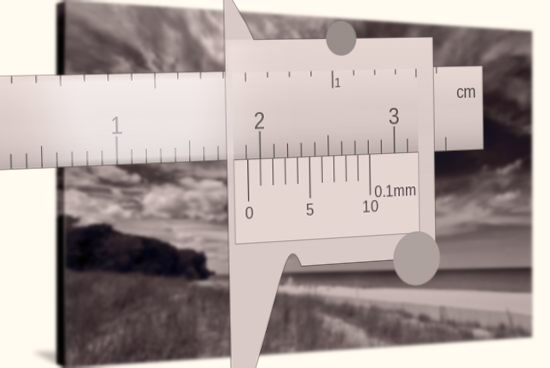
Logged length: **19.1** mm
